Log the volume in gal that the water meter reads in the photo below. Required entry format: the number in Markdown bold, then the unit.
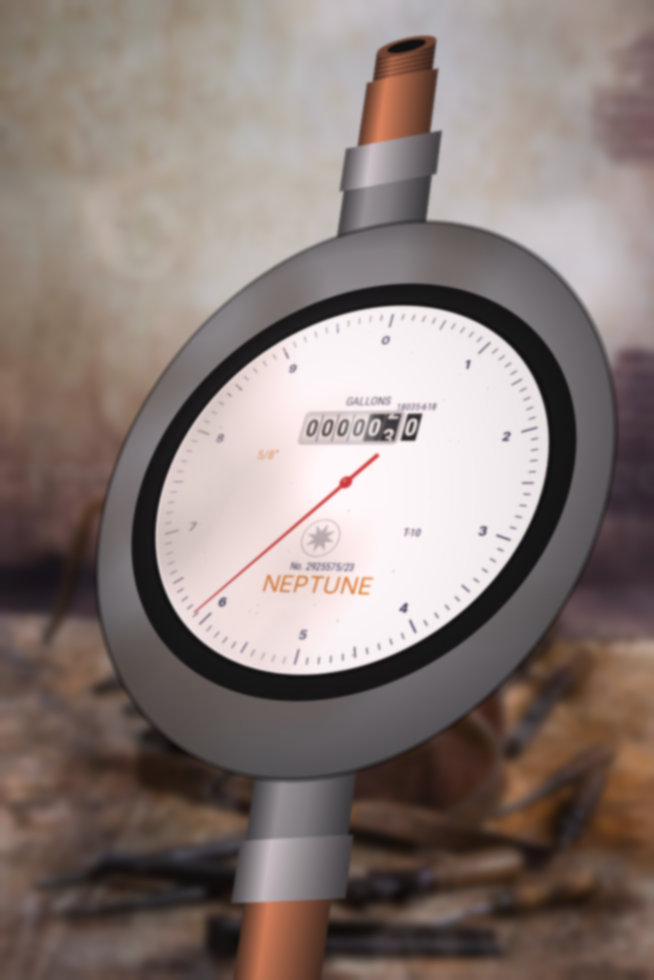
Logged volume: **26.1** gal
